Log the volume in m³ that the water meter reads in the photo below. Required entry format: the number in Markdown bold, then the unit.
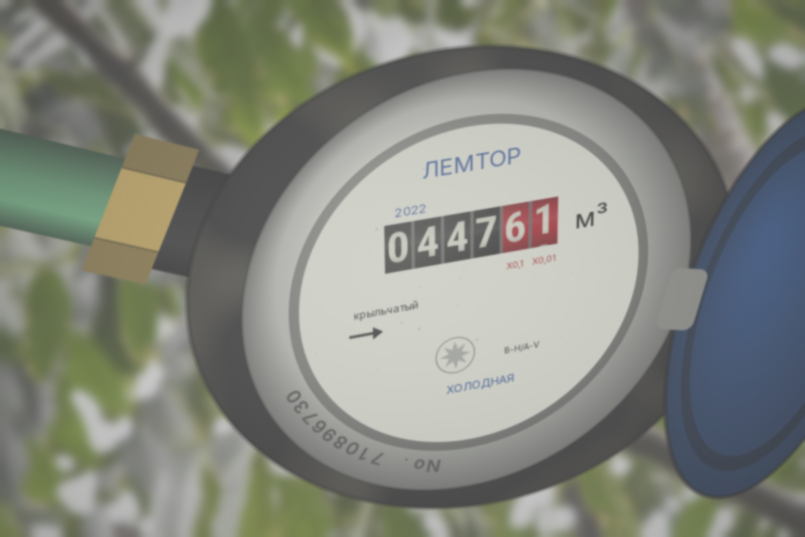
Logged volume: **447.61** m³
